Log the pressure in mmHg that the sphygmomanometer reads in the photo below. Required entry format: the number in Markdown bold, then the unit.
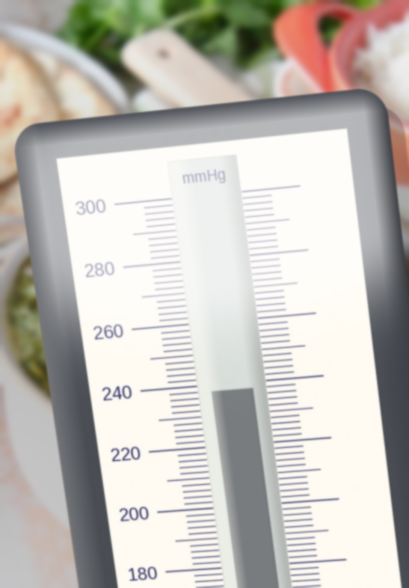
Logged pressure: **238** mmHg
